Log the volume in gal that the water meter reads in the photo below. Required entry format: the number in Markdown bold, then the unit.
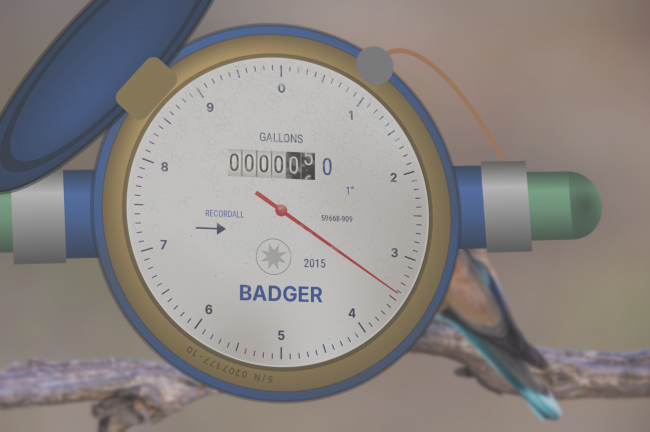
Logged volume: **53.4** gal
